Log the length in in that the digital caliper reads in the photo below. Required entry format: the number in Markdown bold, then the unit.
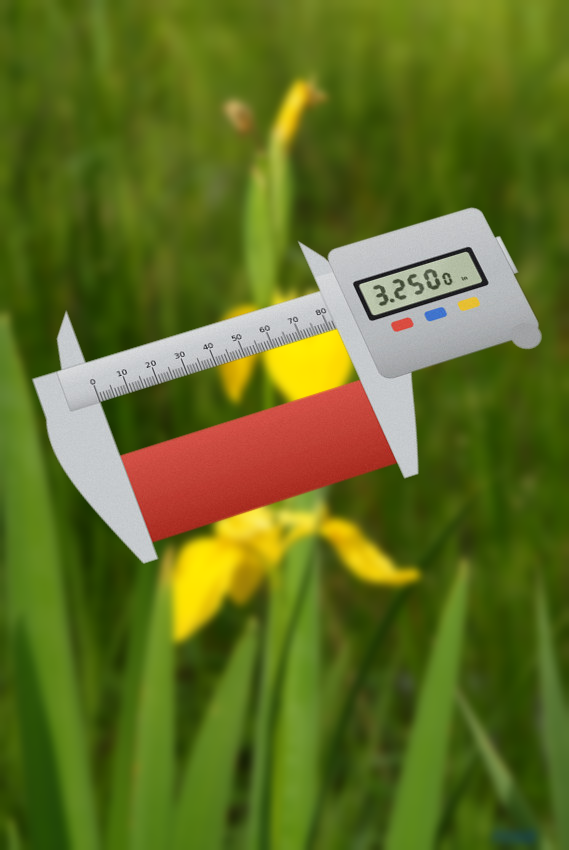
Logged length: **3.2500** in
